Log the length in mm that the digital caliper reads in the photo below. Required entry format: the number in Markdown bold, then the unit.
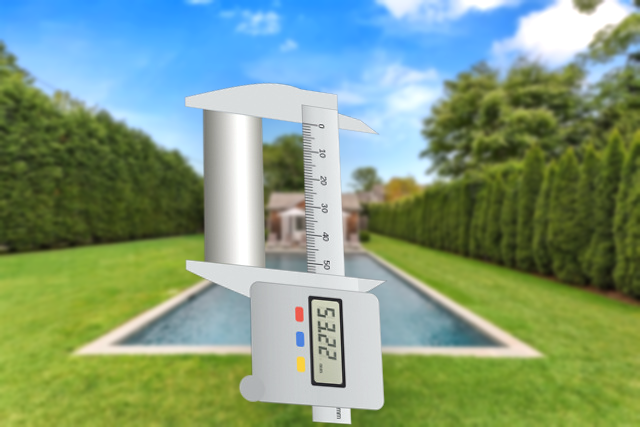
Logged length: **53.22** mm
